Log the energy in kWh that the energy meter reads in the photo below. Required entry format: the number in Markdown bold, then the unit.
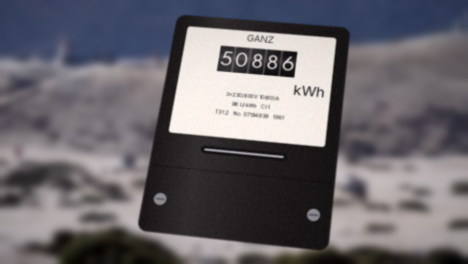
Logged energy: **50886** kWh
